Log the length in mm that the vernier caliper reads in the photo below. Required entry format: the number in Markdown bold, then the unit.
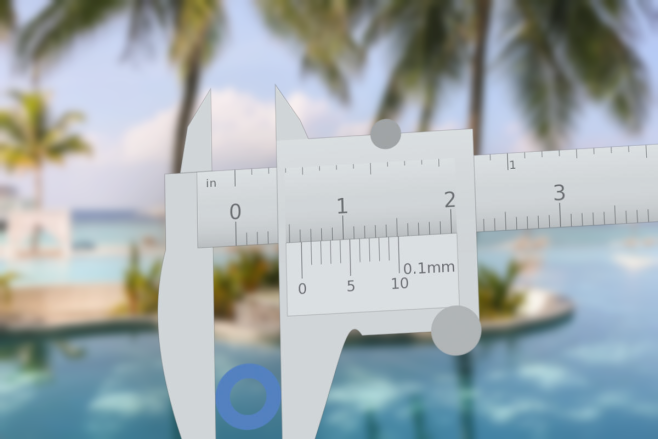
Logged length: **6.1** mm
